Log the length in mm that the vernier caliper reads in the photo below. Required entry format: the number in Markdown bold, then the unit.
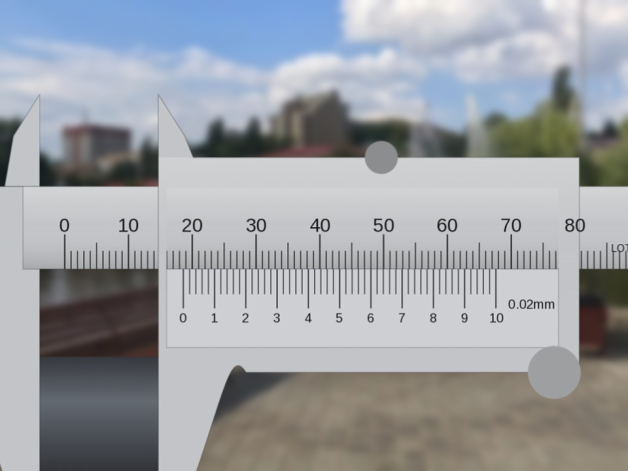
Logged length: **18.6** mm
